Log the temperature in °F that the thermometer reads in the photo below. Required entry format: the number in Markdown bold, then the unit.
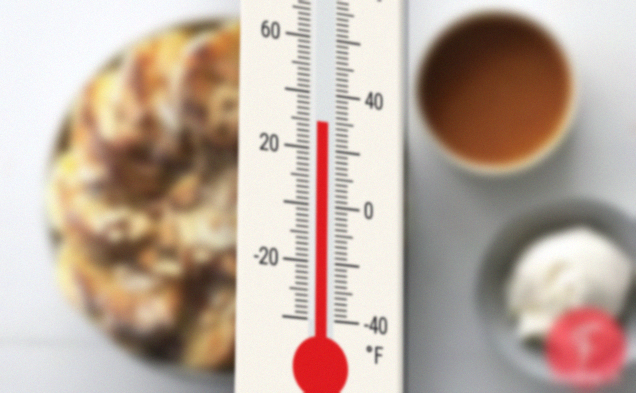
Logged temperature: **30** °F
